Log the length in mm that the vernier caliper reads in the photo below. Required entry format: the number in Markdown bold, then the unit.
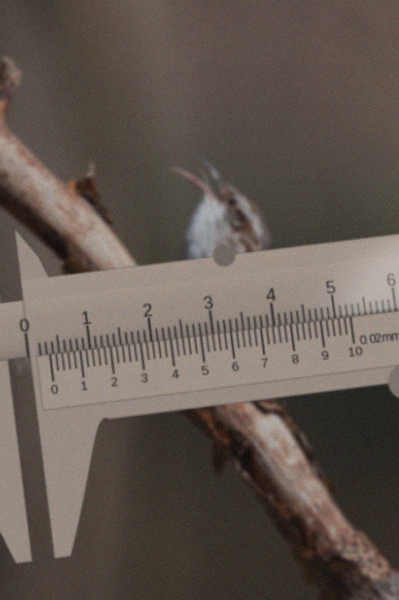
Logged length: **3.5** mm
